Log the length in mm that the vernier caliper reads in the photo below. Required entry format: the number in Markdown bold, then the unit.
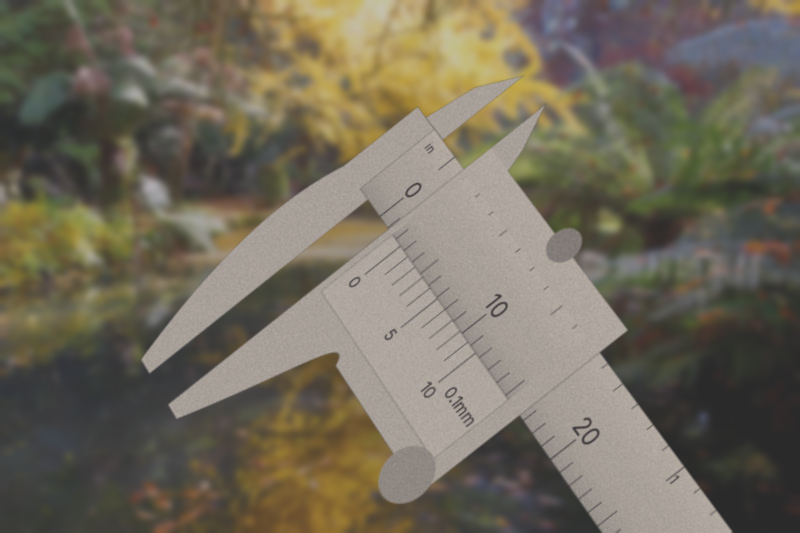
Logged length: **2.6** mm
